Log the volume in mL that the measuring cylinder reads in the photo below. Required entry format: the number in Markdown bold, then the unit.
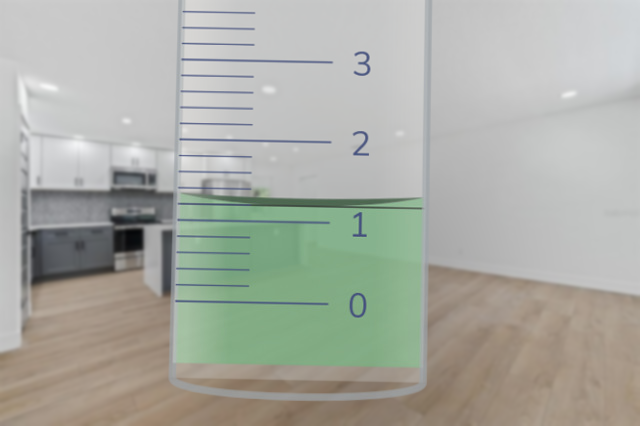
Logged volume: **1.2** mL
